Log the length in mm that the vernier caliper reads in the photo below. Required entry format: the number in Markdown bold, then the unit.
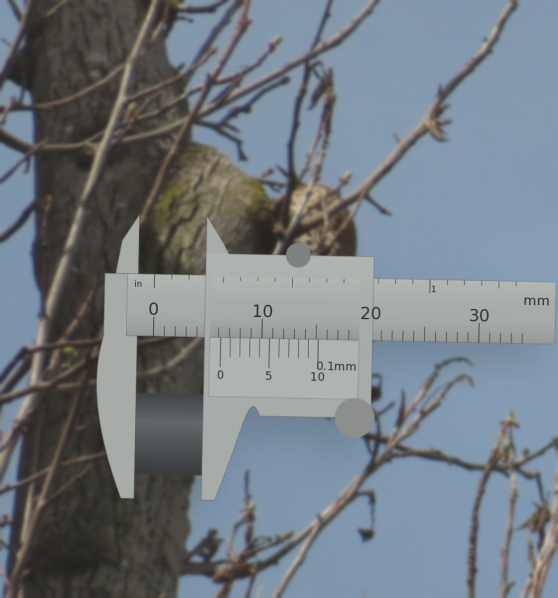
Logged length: **6.2** mm
